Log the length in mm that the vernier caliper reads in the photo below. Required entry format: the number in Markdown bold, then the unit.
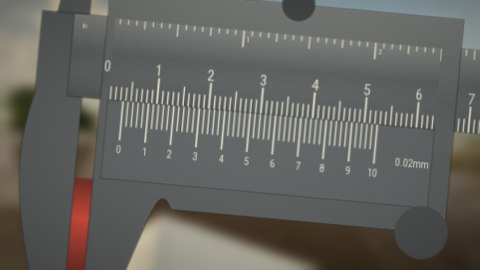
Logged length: **3.5** mm
